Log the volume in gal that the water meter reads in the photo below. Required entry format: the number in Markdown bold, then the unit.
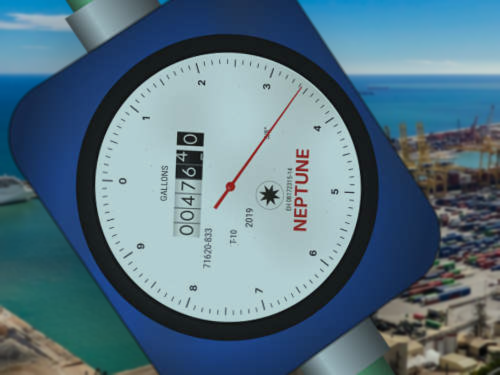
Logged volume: **47643.4** gal
